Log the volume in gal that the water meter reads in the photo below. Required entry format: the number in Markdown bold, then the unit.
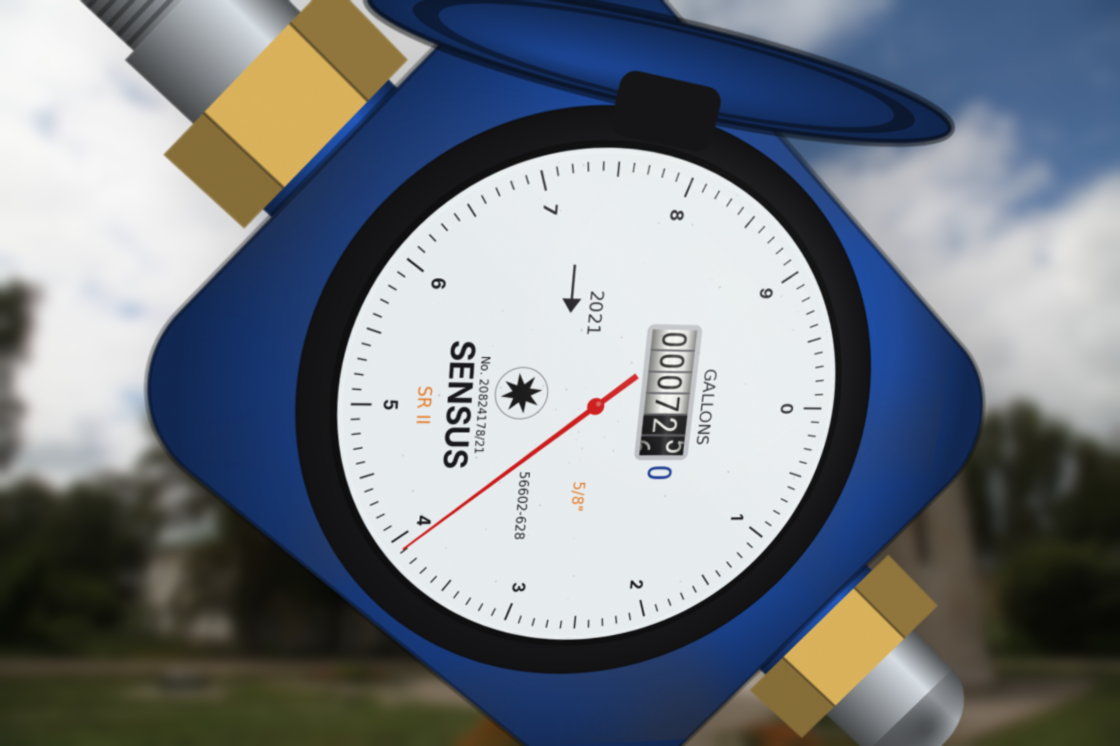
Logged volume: **7253.9** gal
